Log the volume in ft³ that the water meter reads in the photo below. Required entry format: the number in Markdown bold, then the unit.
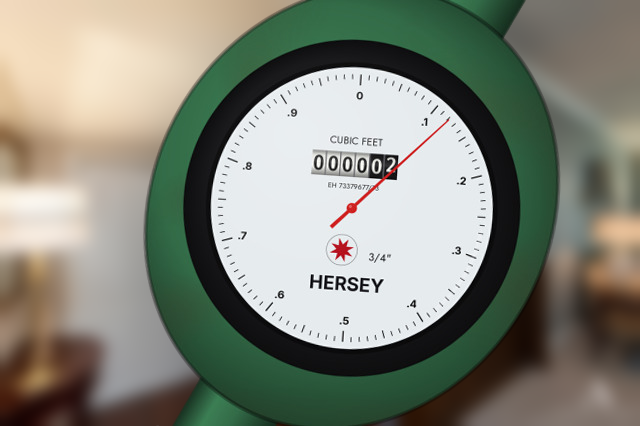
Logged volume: **2.12** ft³
